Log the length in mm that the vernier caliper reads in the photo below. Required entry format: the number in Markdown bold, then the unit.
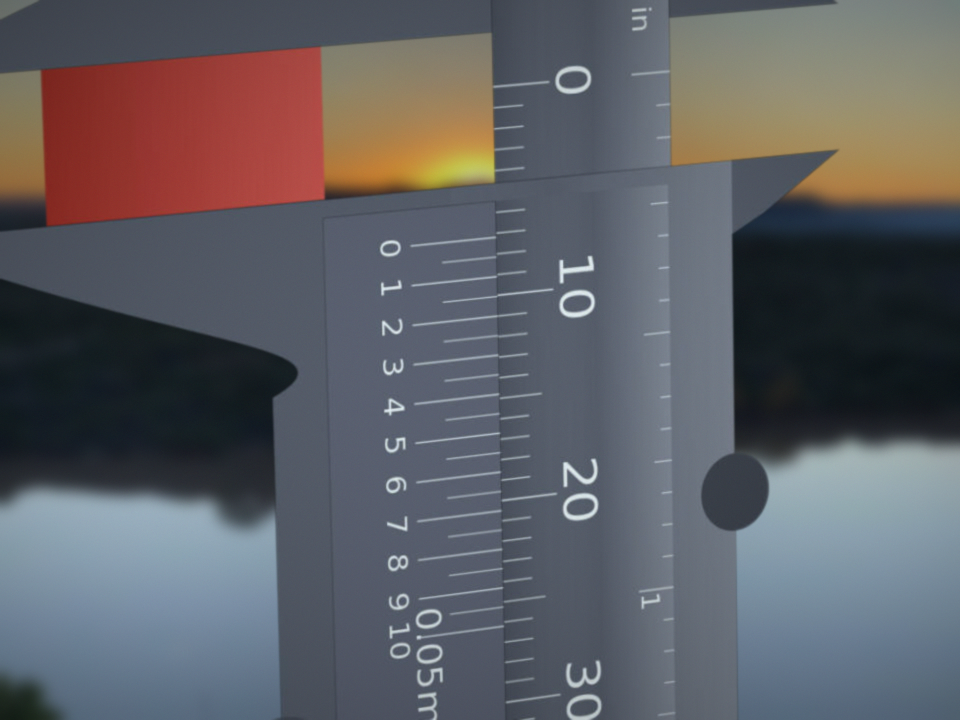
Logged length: **7.2** mm
